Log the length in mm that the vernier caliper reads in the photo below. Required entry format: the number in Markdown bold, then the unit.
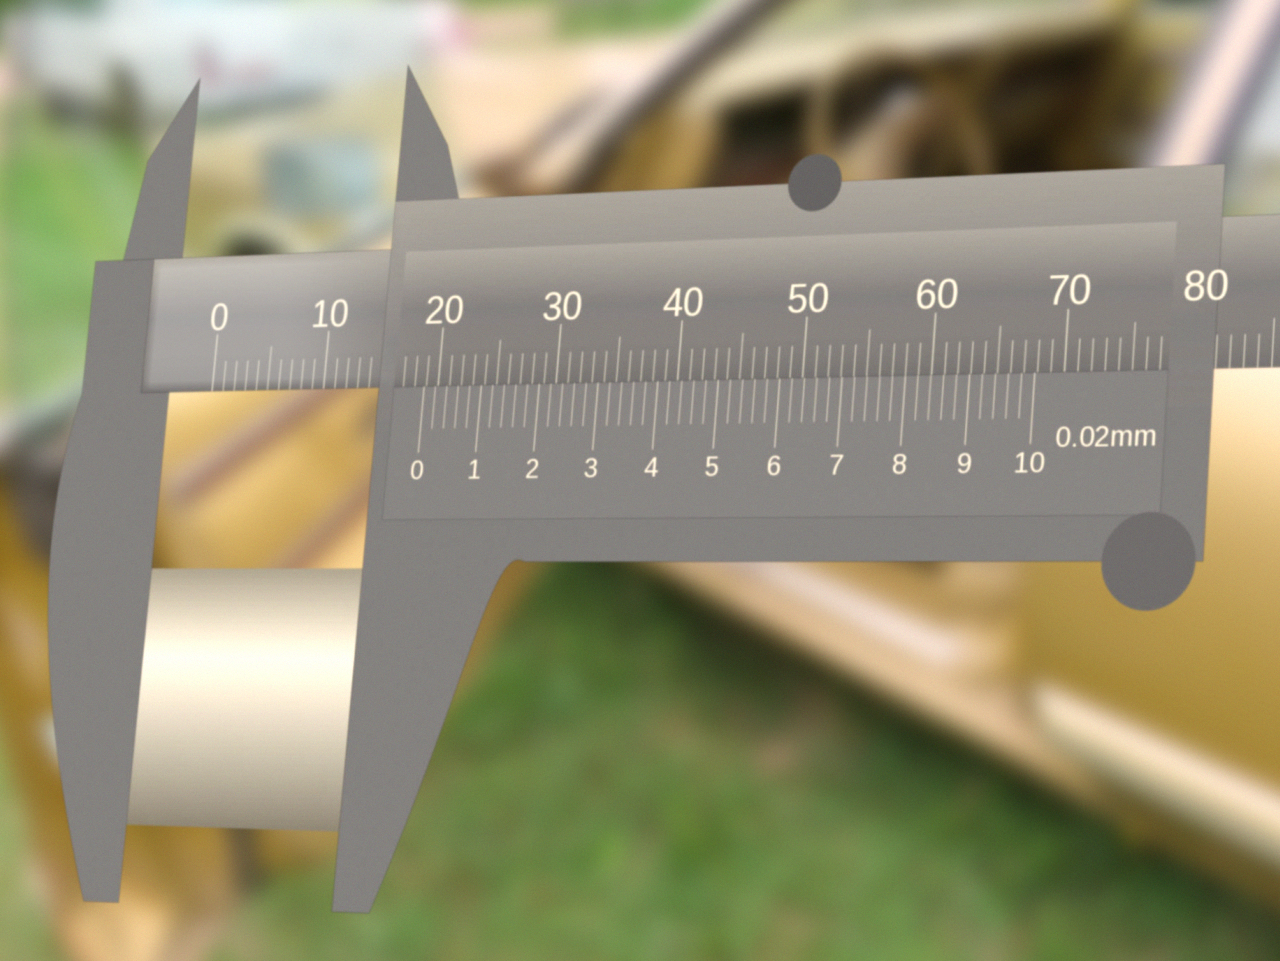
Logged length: **18.8** mm
